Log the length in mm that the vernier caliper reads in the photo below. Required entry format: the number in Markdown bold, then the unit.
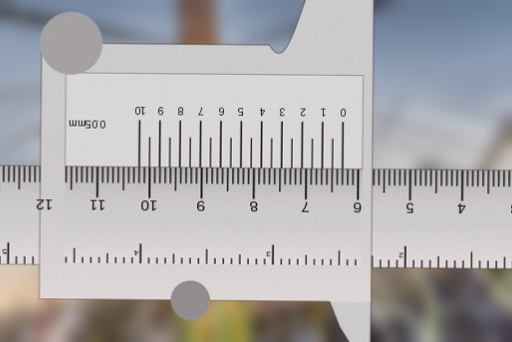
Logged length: **63.0** mm
